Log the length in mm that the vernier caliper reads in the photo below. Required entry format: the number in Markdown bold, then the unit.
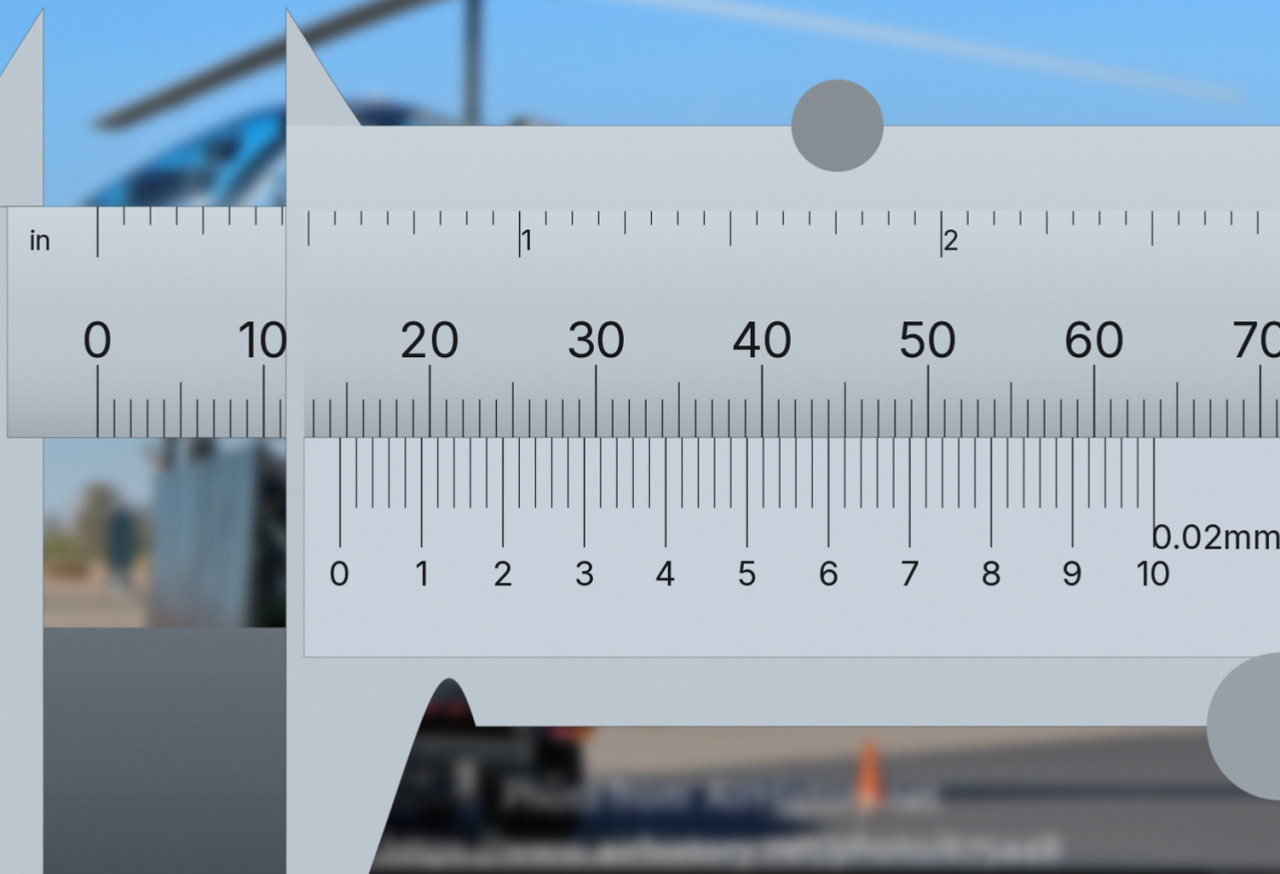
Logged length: **14.6** mm
